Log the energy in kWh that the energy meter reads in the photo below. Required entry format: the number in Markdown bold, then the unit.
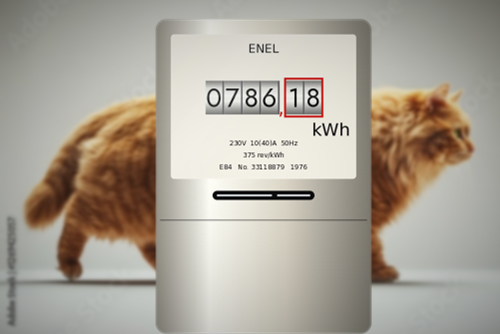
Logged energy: **786.18** kWh
